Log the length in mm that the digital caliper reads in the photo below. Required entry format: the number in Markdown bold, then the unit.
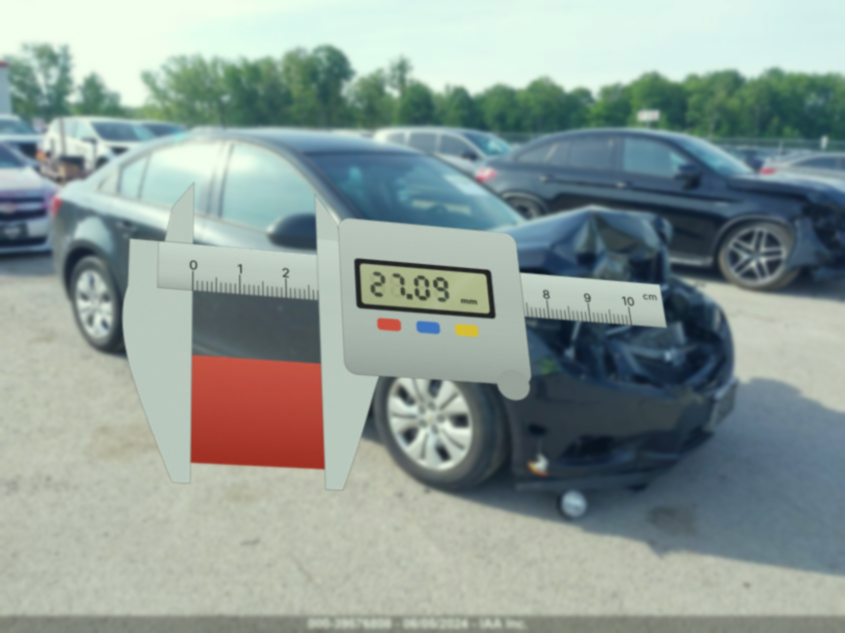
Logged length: **27.09** mm
